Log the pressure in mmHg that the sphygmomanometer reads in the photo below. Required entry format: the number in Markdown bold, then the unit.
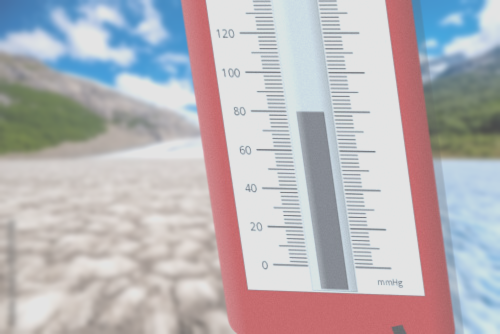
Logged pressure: **80** mmHg
